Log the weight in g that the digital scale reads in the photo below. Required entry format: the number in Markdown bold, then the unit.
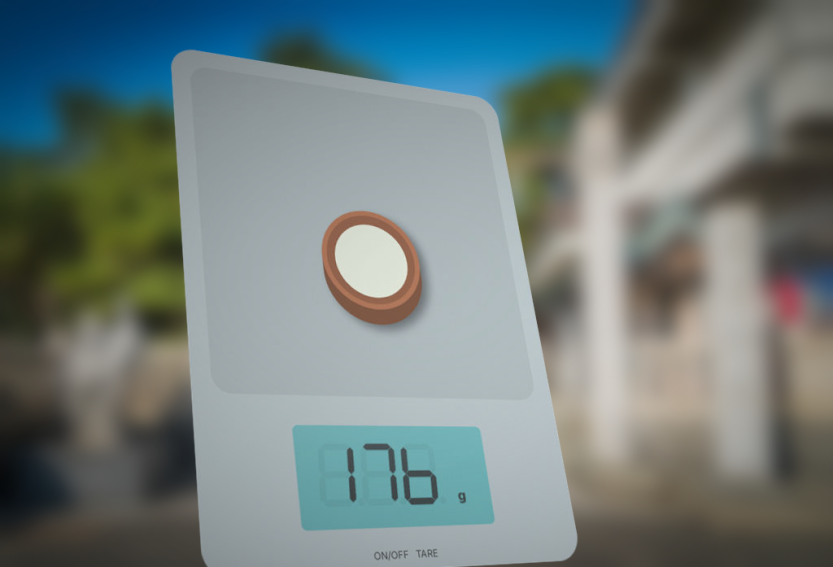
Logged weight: **176** g
